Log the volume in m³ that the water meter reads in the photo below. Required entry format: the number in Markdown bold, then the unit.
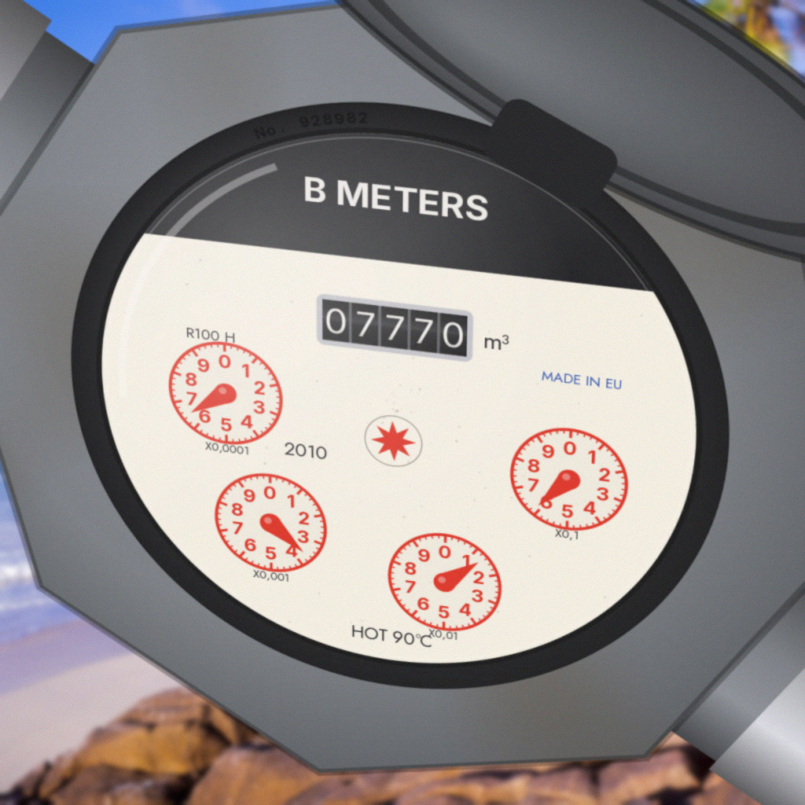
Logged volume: **7770.6136** m³
